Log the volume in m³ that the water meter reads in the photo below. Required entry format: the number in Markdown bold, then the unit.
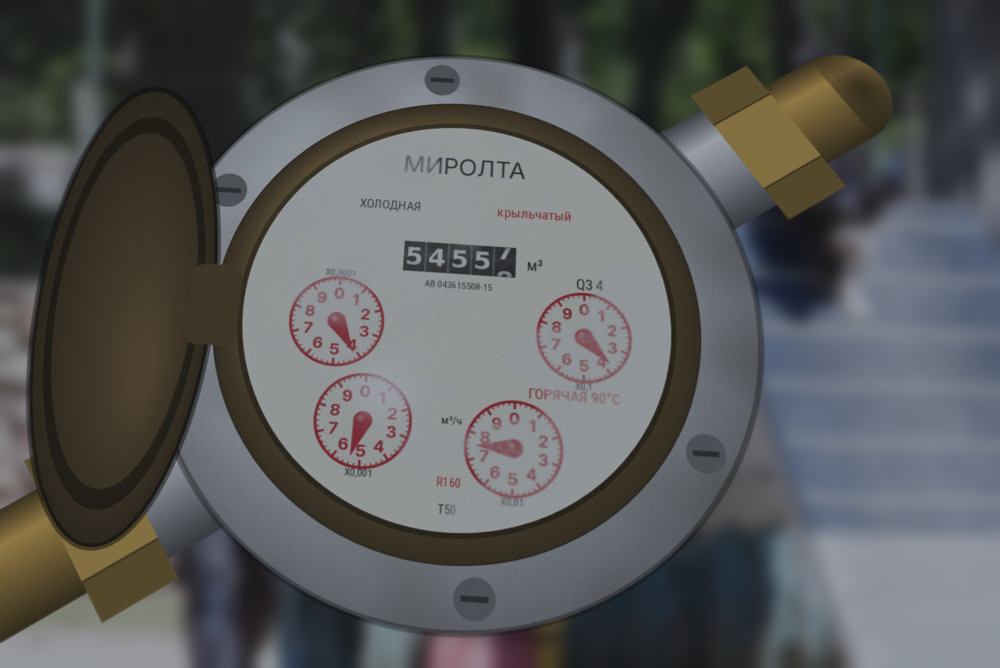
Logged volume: **54557.3754** m³
